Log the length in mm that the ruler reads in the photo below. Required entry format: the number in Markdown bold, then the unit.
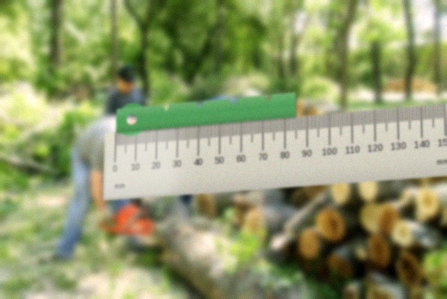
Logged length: **85** mm
